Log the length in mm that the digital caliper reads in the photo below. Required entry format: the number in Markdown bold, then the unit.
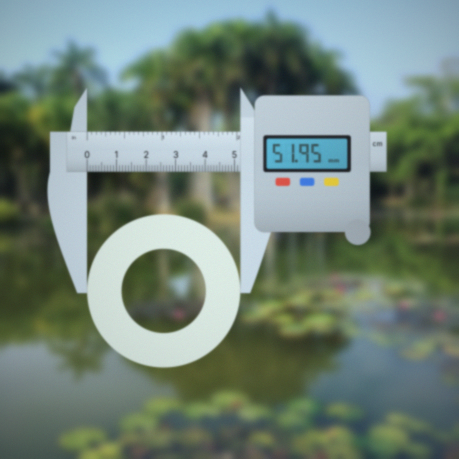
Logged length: **51.95** mm
